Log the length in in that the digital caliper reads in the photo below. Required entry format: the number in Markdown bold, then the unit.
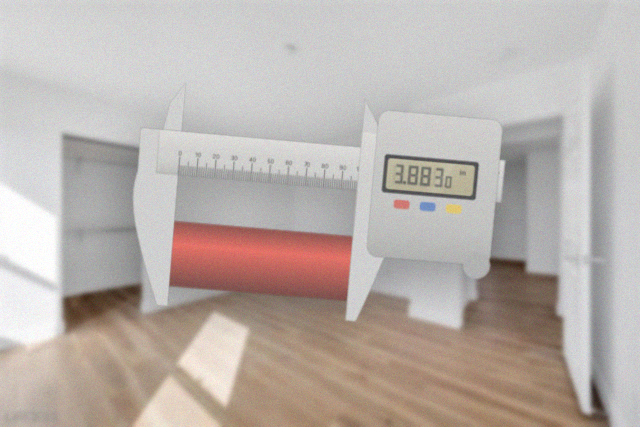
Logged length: **3.8830** in
